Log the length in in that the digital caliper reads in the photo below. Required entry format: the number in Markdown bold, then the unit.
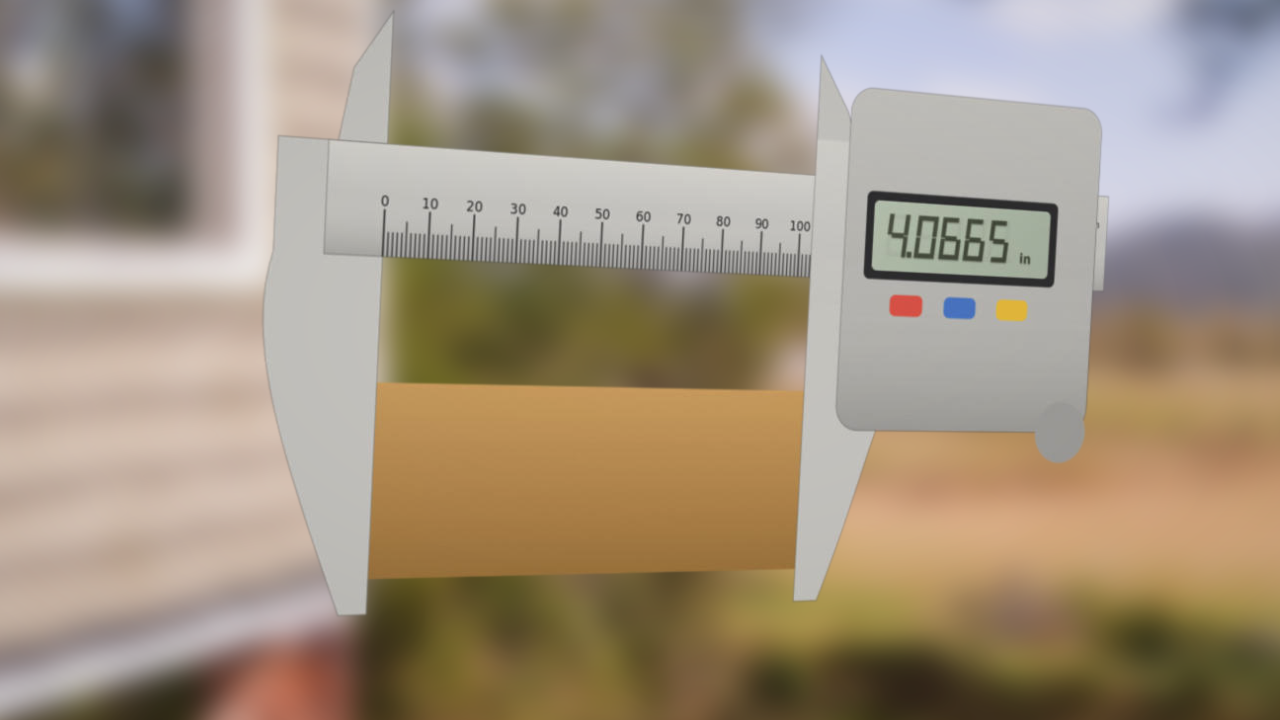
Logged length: **4.0665** in
